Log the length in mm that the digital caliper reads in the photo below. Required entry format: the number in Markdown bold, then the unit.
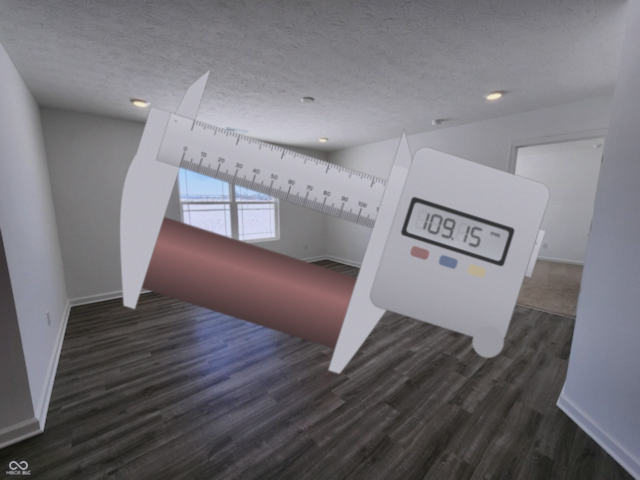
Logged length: **109.15** mm
